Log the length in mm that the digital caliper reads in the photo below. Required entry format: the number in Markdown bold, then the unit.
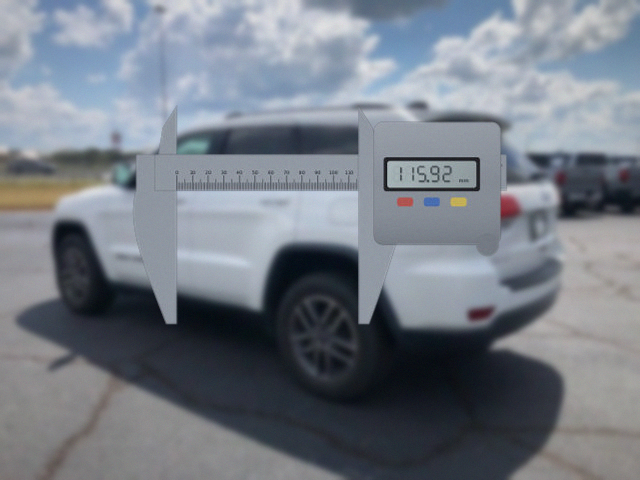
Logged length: **115.92** mm
